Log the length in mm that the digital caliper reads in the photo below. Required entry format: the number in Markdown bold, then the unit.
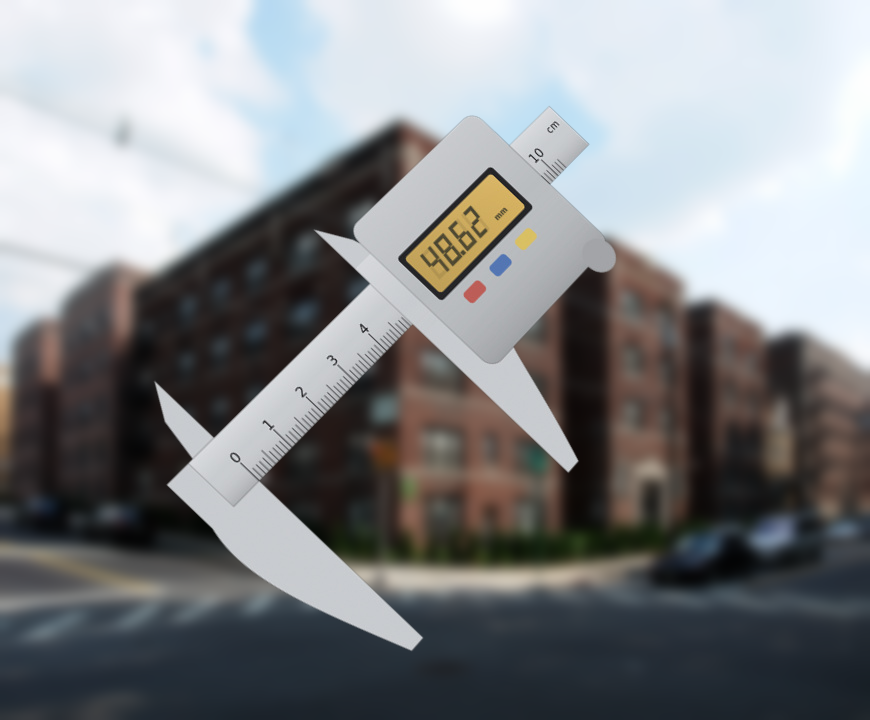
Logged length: **48.62** mm
